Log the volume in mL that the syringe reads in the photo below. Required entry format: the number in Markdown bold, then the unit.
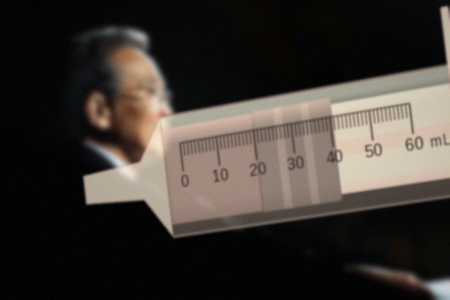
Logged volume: **20** mL
